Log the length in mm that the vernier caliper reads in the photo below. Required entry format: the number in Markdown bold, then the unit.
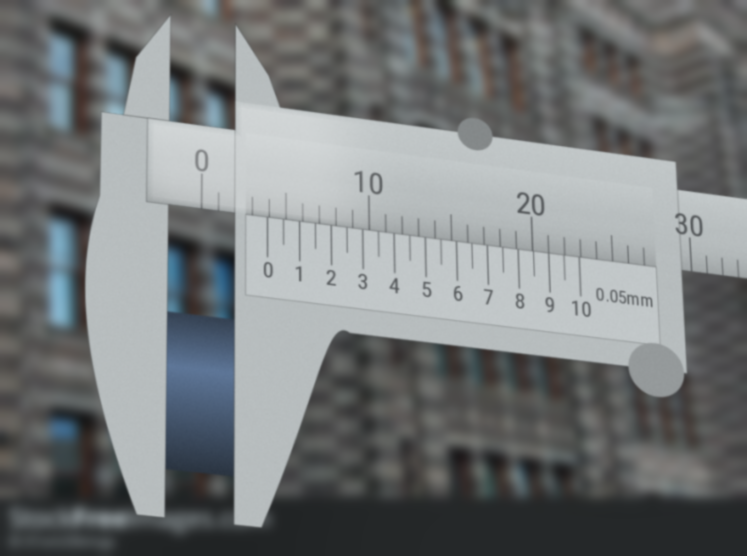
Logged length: **3.9** mm
